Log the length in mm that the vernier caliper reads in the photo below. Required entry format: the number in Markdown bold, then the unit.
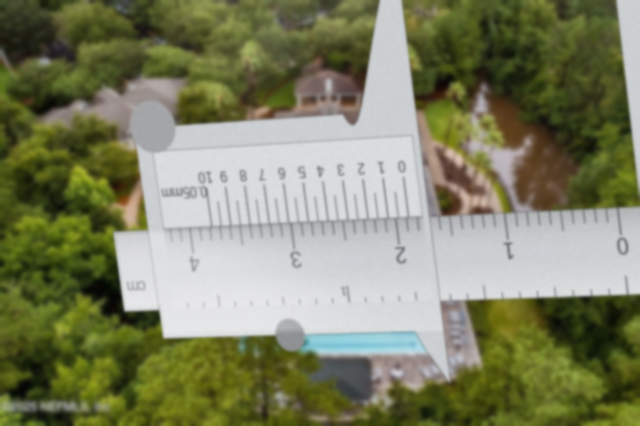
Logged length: **18.8** mm
